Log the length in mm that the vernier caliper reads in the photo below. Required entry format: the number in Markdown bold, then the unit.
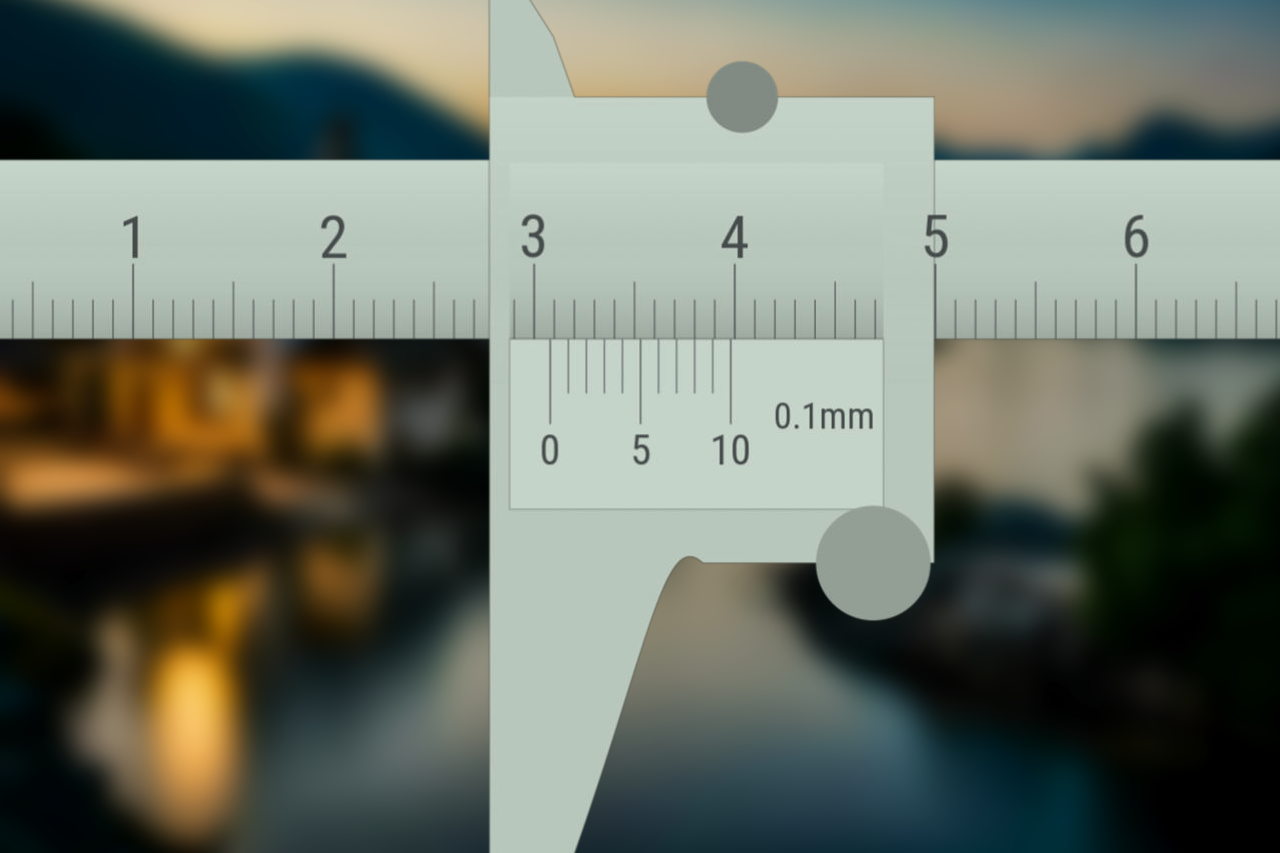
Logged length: **30.8** mm
